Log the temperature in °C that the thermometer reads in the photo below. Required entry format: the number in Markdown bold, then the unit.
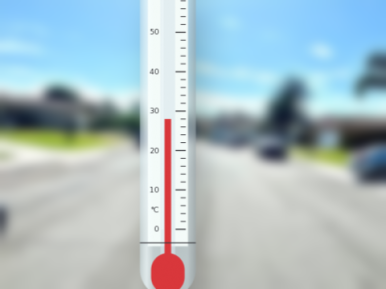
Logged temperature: **28** °C
